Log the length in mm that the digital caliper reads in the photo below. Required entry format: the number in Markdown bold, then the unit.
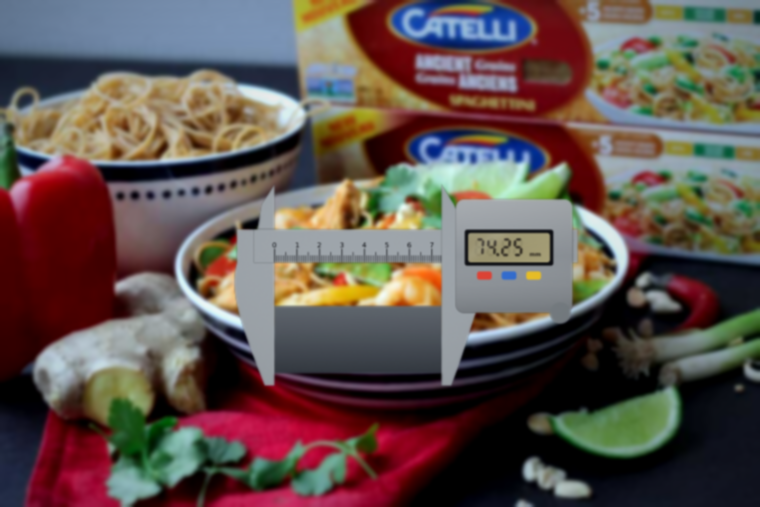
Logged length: **74.25** mm
